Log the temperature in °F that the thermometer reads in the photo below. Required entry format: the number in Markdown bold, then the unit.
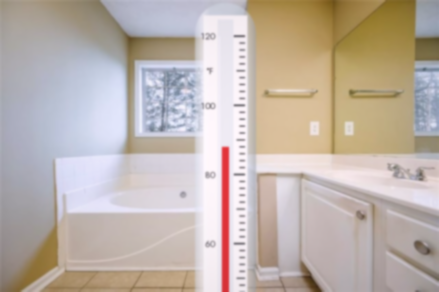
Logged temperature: **88** °F
